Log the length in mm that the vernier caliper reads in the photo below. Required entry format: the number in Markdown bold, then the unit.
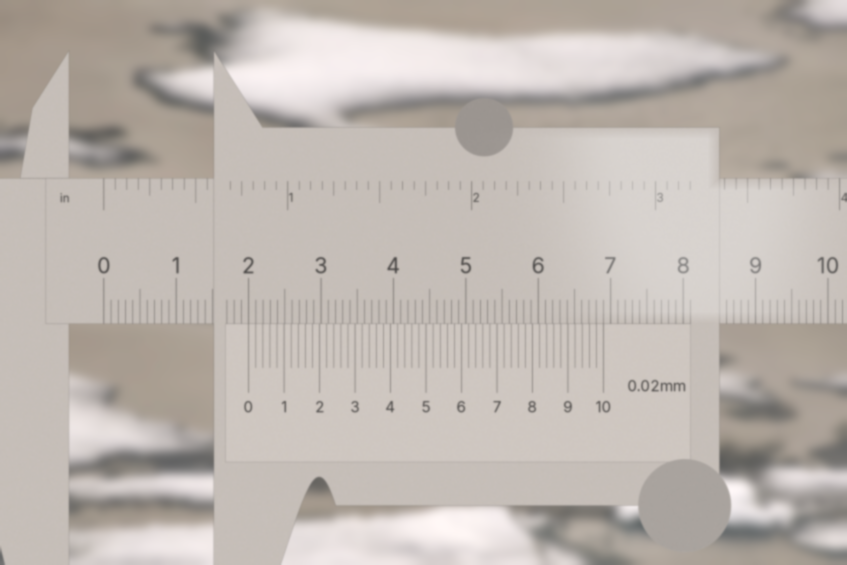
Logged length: **20.0** mm
